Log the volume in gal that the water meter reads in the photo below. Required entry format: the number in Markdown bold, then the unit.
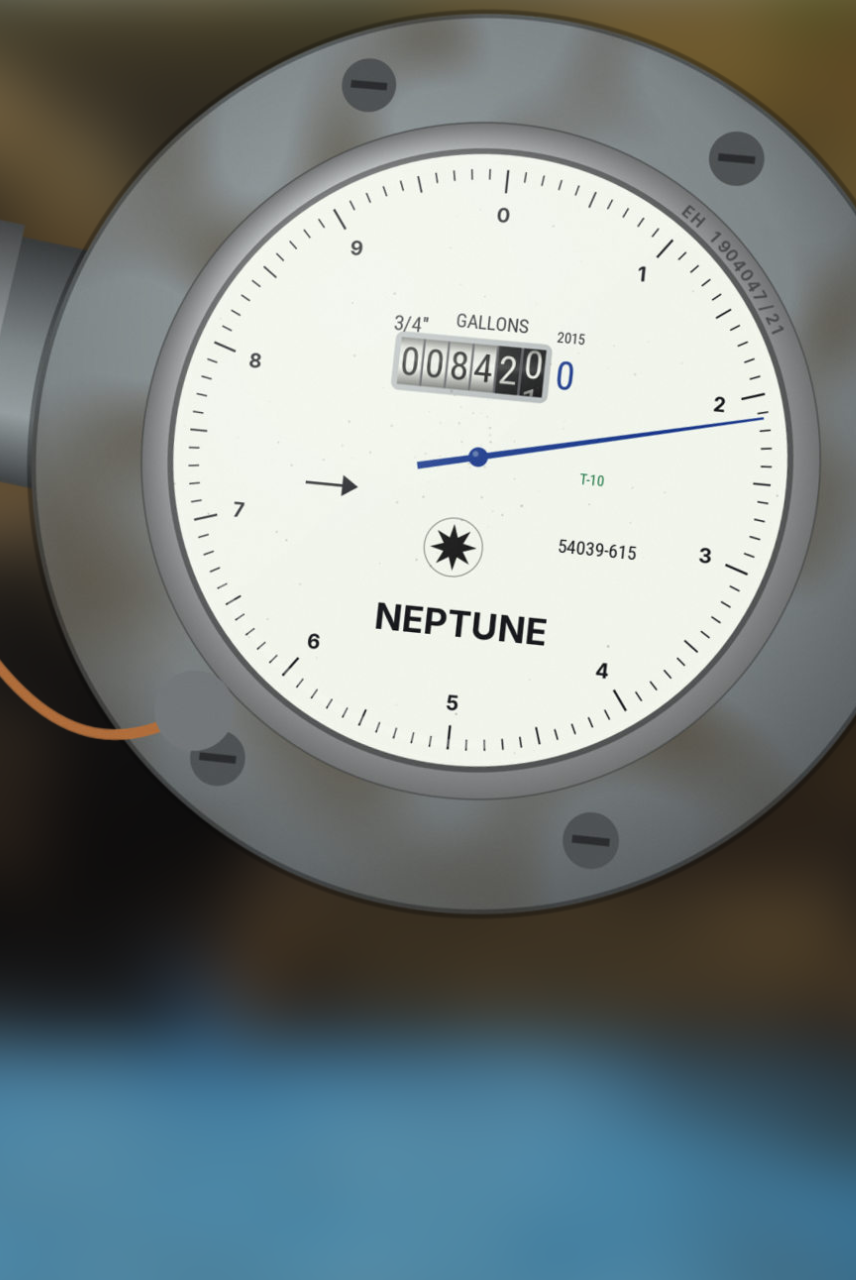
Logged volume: **84202.1** gal
